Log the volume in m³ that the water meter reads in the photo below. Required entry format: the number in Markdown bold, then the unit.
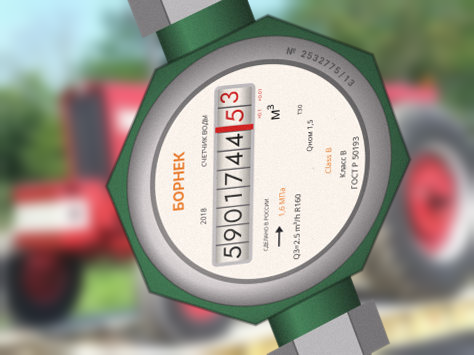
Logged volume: **5901744.53** m³
